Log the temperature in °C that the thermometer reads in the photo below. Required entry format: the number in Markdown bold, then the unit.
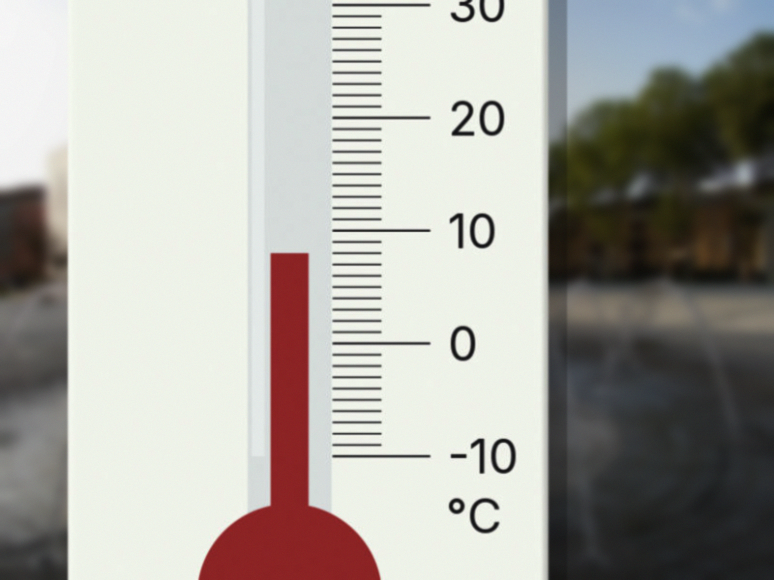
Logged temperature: **8** °C
